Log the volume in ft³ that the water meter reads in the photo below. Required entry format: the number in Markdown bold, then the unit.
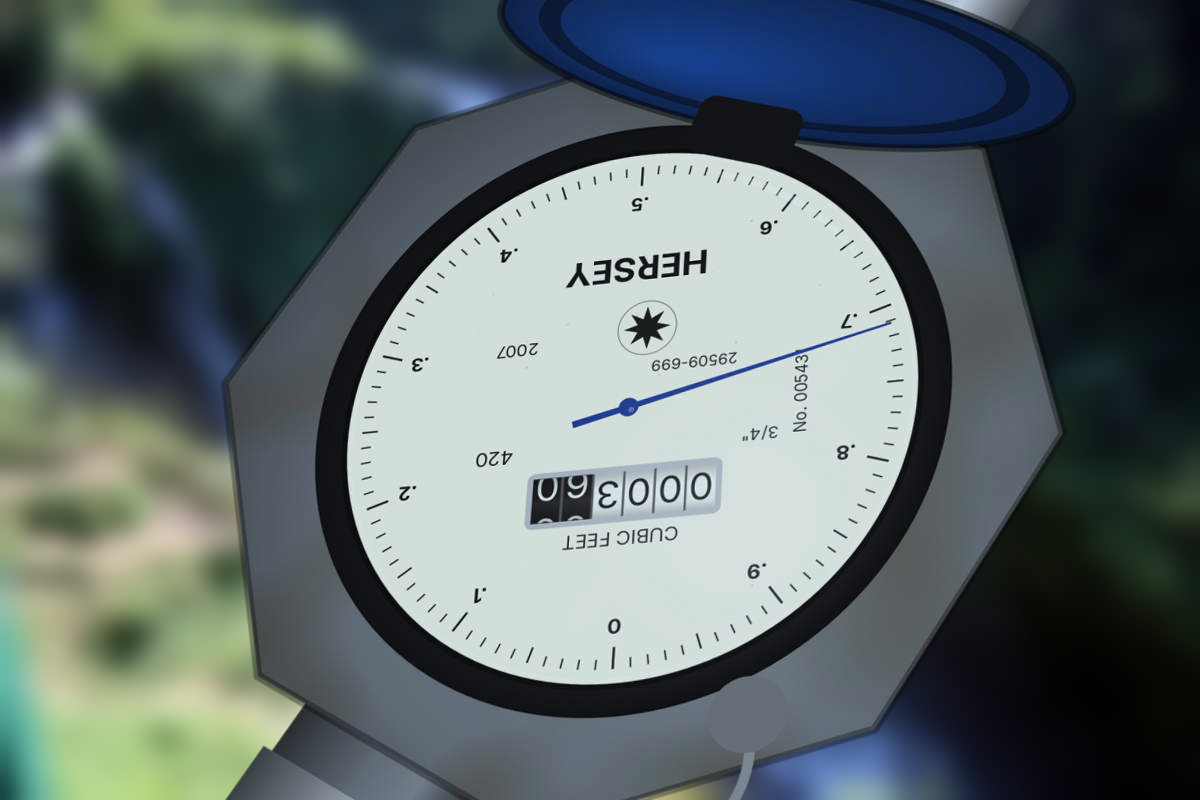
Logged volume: **359.71** ft³
